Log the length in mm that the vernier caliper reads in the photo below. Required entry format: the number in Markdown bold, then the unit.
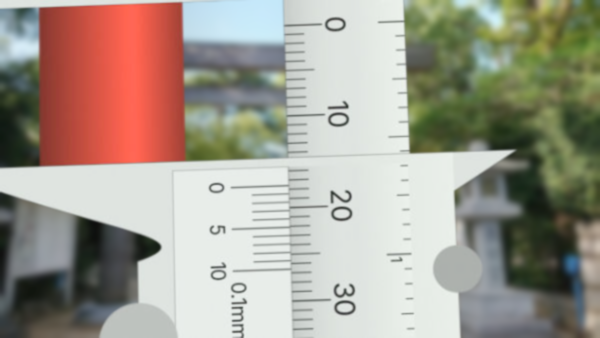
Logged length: **17.6** mm
